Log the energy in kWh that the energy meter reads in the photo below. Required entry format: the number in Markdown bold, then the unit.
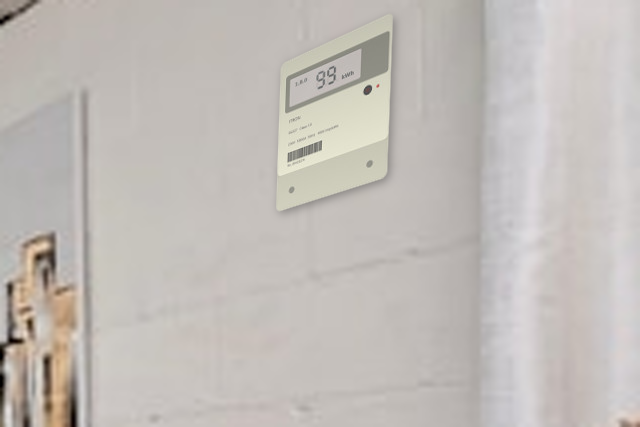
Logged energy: **99** kWh
